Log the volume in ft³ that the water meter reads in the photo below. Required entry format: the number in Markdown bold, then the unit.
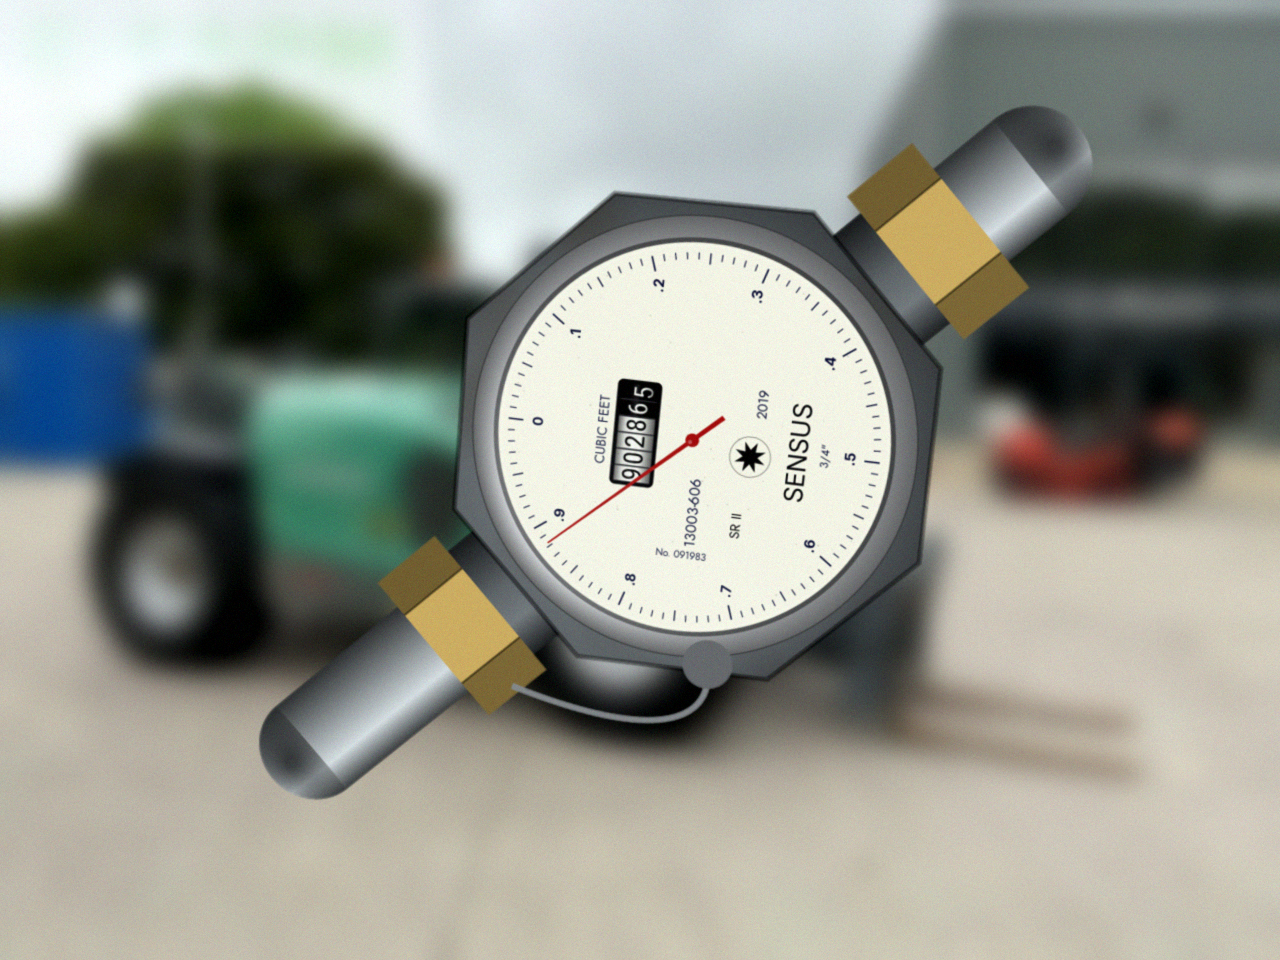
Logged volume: **902864.88** ft³
